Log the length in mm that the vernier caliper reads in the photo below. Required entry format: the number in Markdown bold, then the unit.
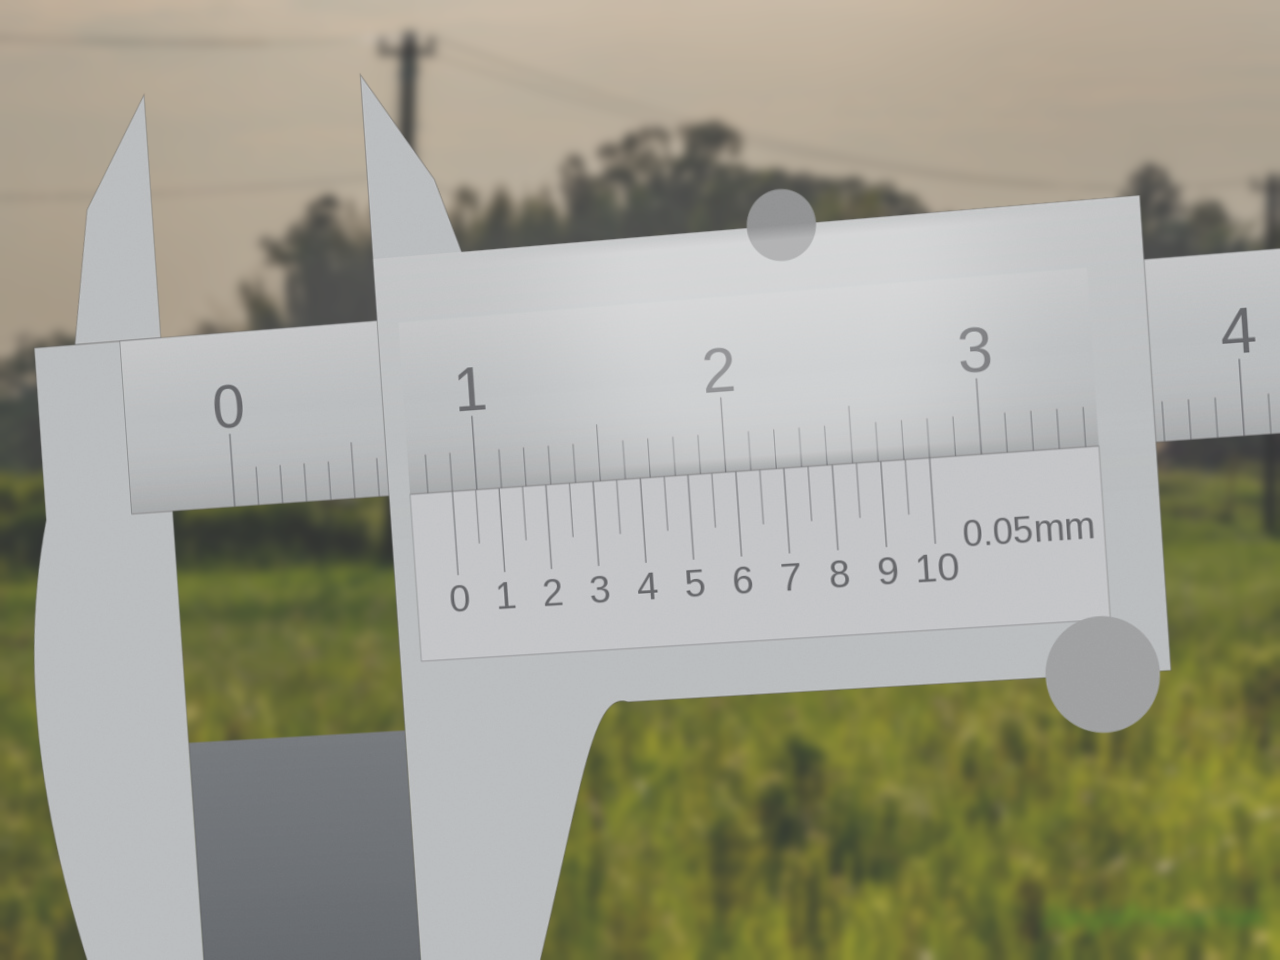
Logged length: **9.0** mm
